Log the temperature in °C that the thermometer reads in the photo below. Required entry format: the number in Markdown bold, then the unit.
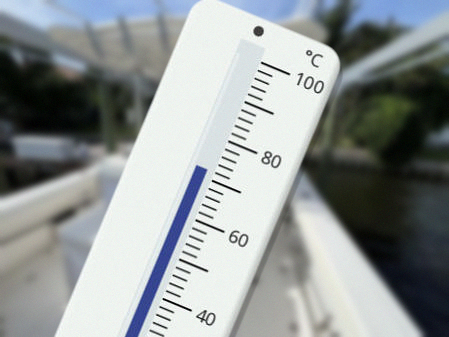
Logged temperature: **72** °C
